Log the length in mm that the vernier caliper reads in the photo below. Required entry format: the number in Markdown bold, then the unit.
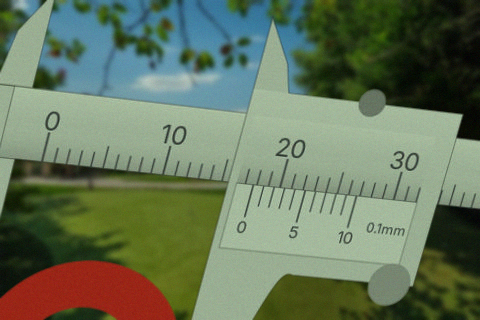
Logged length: **17.7** mm
